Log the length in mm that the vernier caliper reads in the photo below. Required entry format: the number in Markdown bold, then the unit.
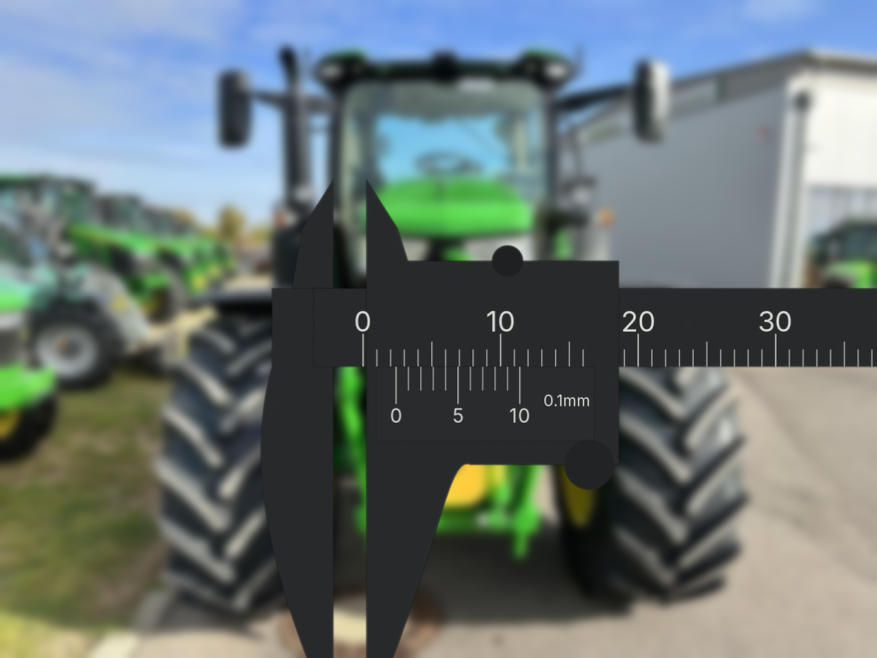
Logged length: **2.4** mm
